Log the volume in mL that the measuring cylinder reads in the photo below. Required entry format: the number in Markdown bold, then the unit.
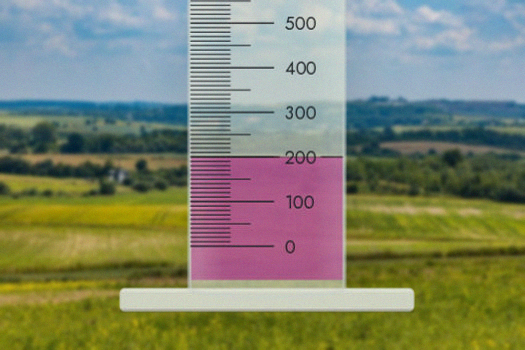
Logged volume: **200** mL
